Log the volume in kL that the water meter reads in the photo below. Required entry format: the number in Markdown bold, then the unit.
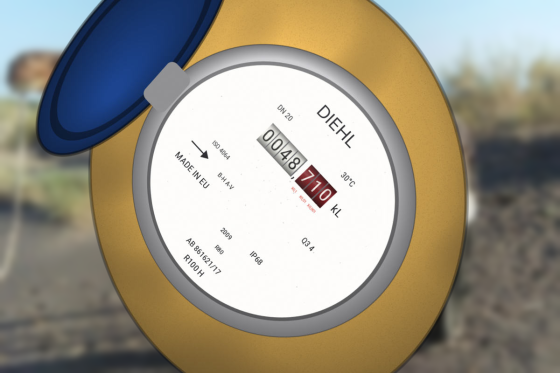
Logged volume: **48.710** kL
